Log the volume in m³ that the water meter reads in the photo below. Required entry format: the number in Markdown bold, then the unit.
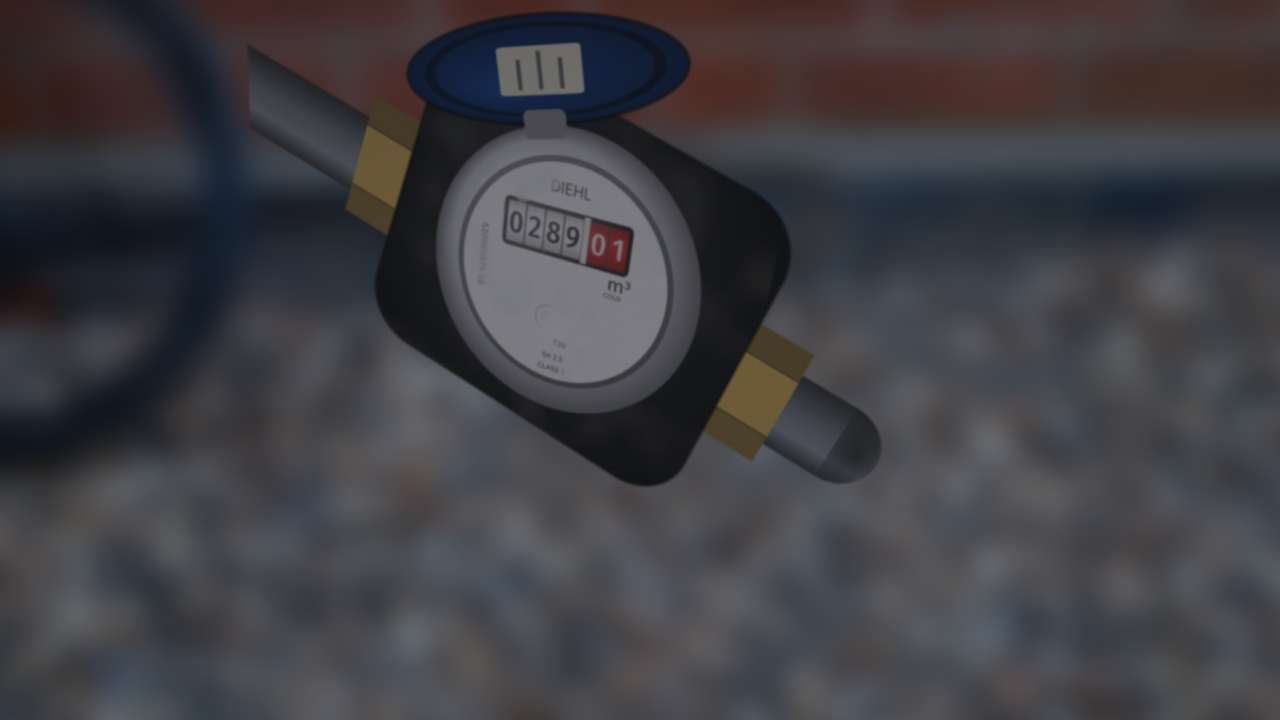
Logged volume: **289.01** m³
